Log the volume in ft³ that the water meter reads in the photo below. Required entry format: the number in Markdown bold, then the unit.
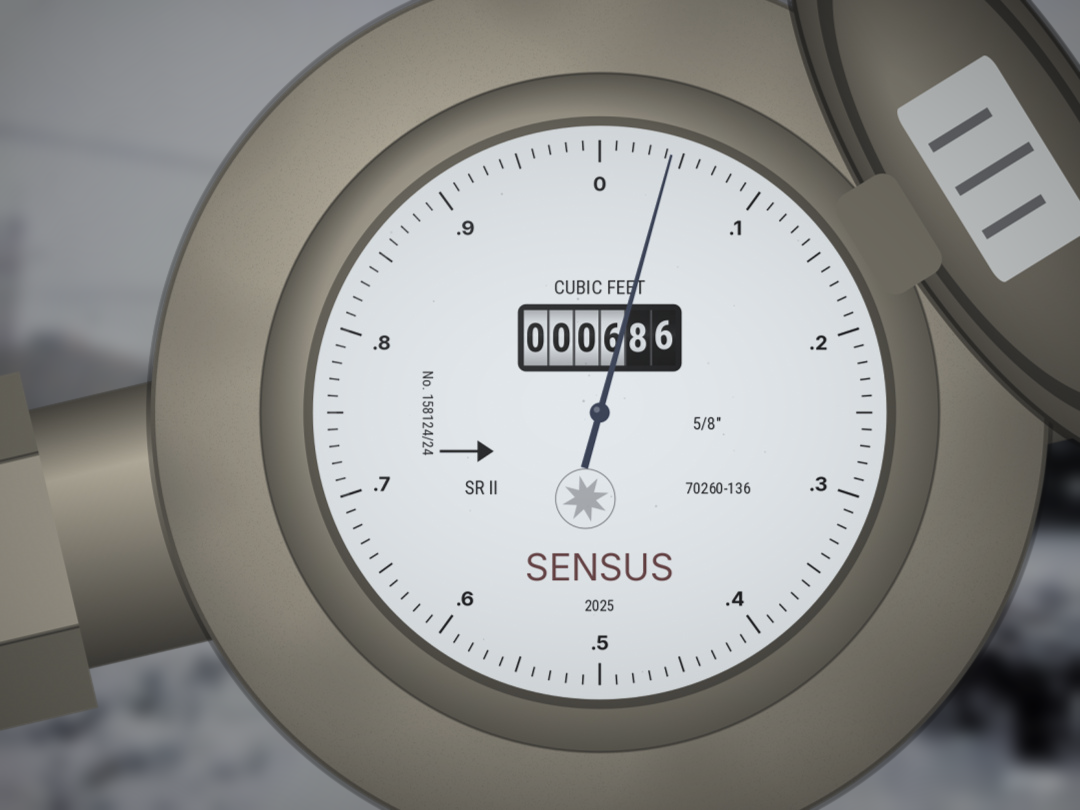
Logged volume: **686.04** ft³
